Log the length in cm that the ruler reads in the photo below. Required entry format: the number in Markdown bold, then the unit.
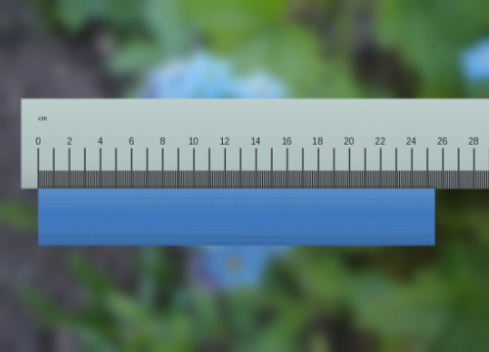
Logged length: **25.5** cm
